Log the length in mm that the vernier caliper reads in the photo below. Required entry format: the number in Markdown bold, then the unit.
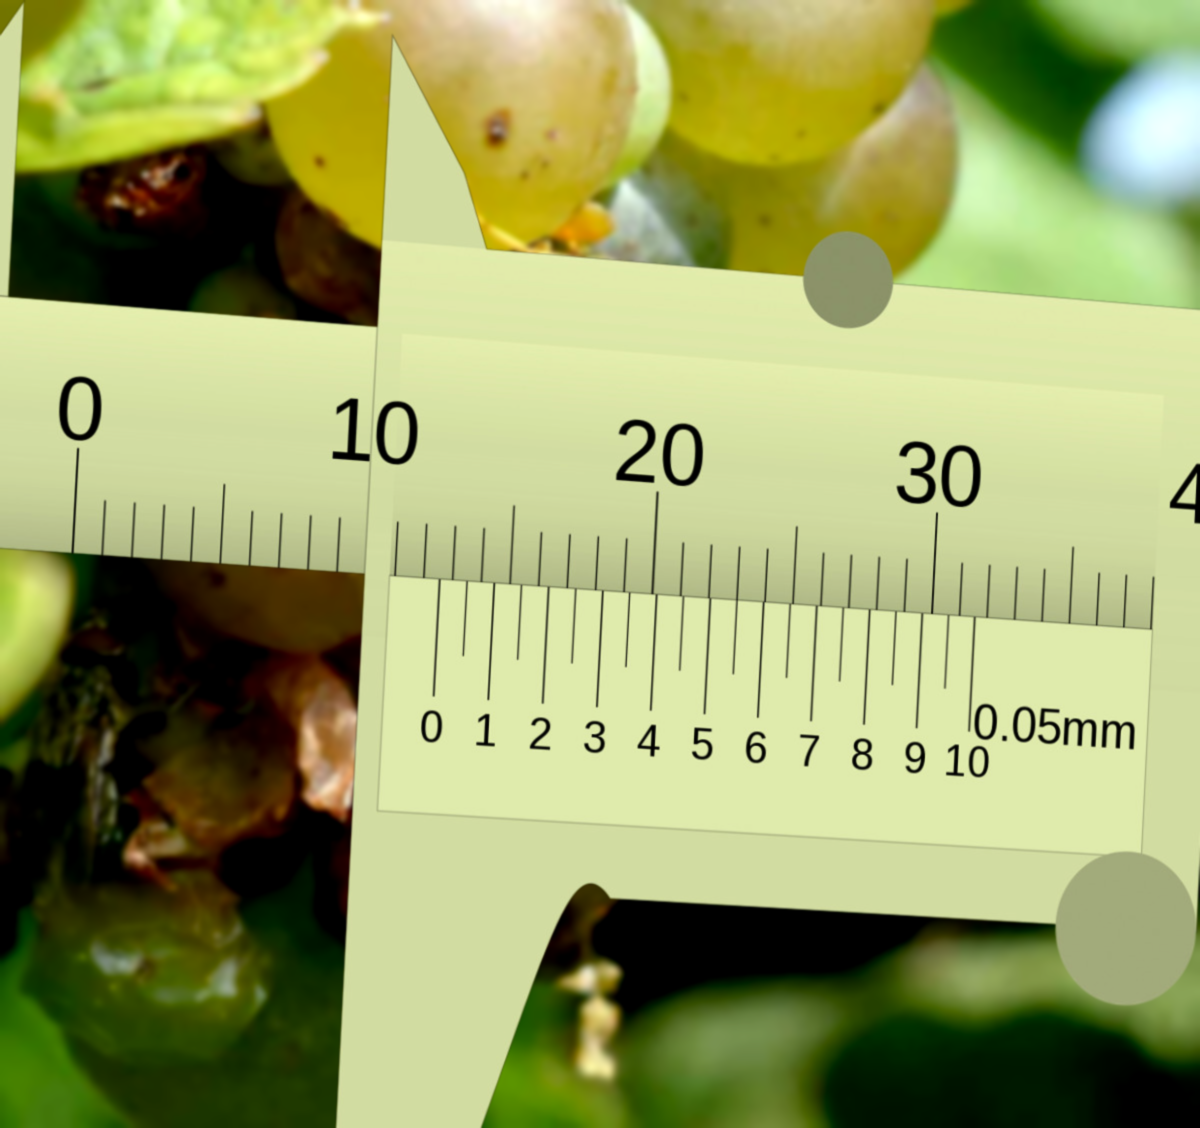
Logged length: **12.55** mm
